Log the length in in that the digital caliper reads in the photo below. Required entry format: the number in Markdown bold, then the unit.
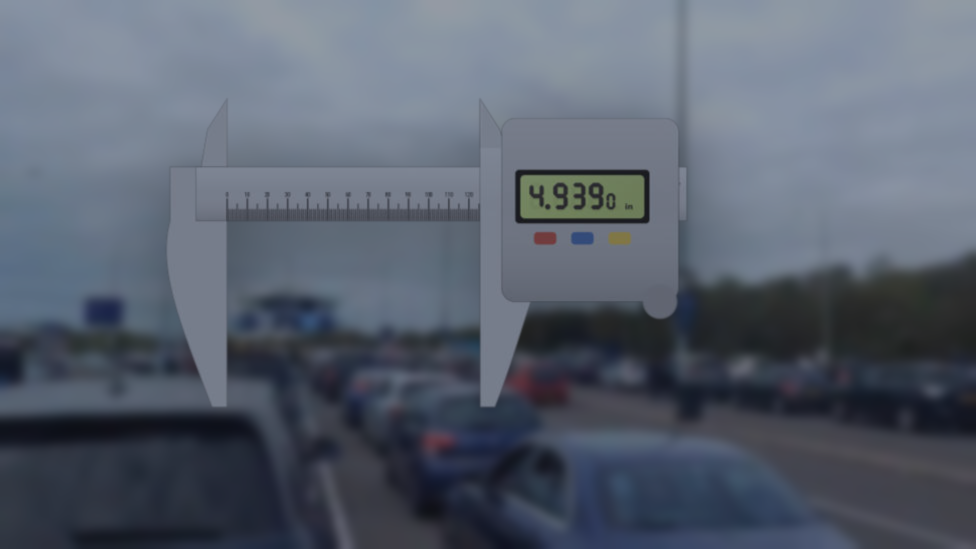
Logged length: **4.9390** in
